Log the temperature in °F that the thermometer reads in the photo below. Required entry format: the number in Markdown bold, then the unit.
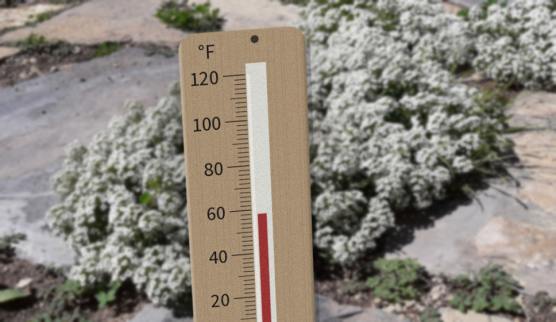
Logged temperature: **58** °F
